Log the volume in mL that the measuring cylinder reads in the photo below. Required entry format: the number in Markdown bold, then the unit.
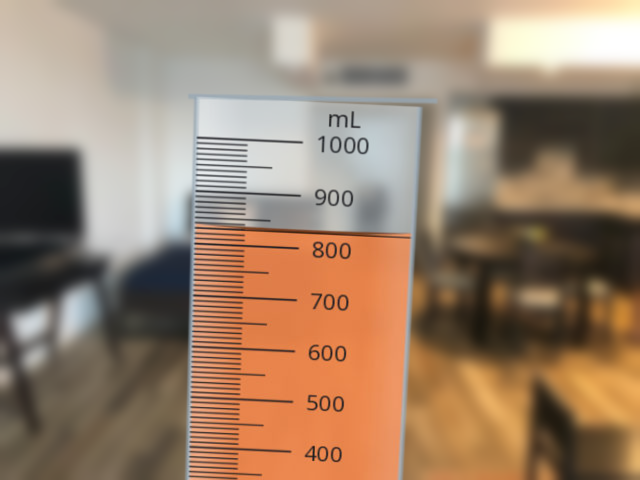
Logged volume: **830** mL
